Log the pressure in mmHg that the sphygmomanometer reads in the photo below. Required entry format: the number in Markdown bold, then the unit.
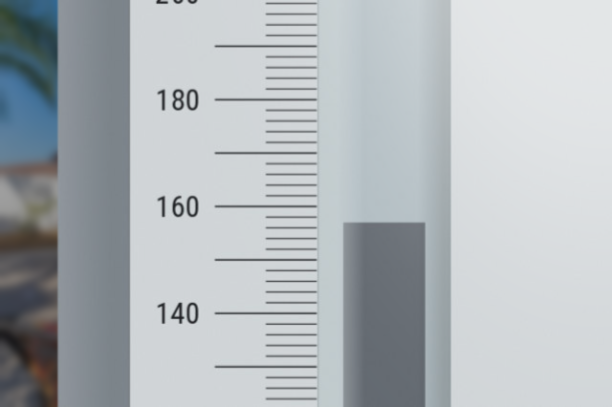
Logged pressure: **157** mmHg
